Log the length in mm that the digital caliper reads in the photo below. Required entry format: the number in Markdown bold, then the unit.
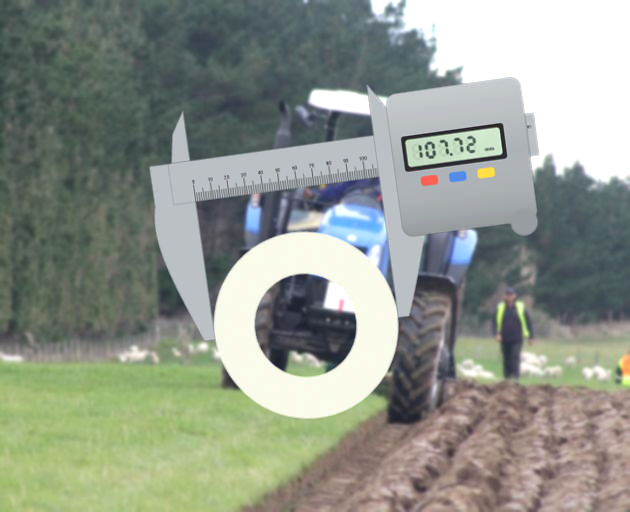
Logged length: **107.72** mm
